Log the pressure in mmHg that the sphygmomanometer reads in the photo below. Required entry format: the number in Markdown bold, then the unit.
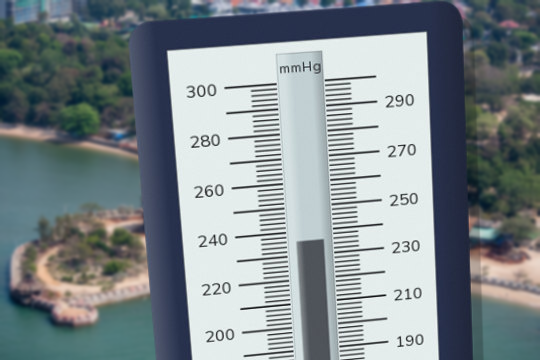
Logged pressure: **236** mmHg
